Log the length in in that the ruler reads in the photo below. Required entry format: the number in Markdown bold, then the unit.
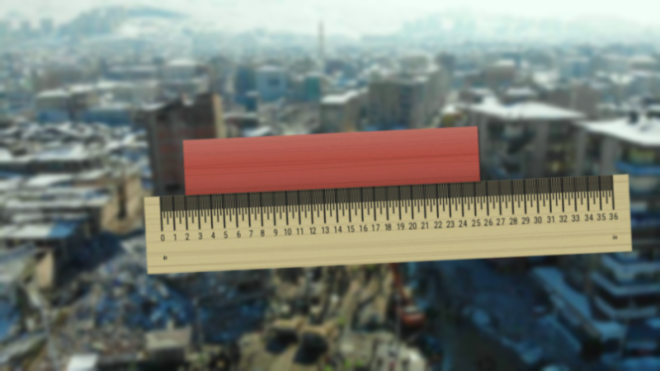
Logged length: **23.5** in
